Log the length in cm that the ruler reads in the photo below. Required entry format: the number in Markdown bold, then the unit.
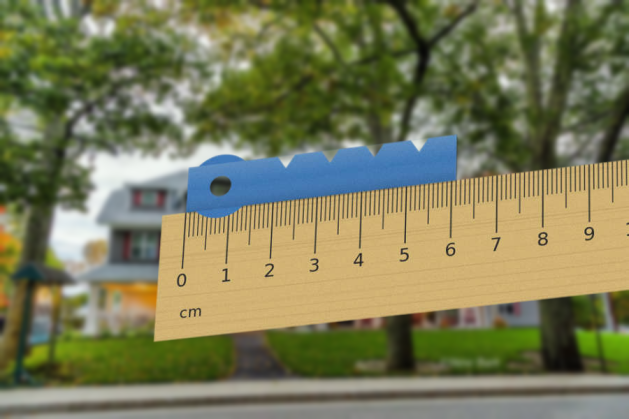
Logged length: **6.1** cm
